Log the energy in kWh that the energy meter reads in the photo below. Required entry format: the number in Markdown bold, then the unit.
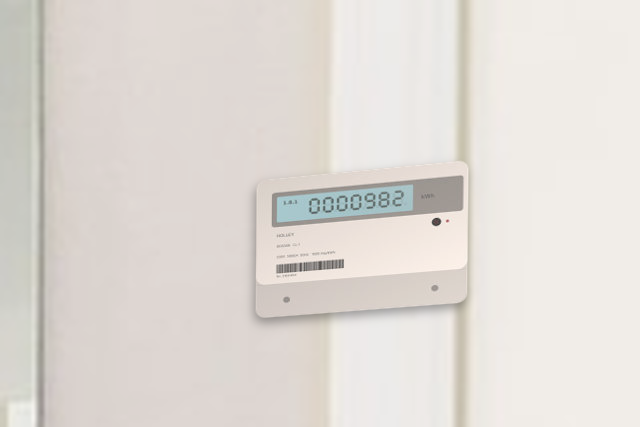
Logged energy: **982** kWh
